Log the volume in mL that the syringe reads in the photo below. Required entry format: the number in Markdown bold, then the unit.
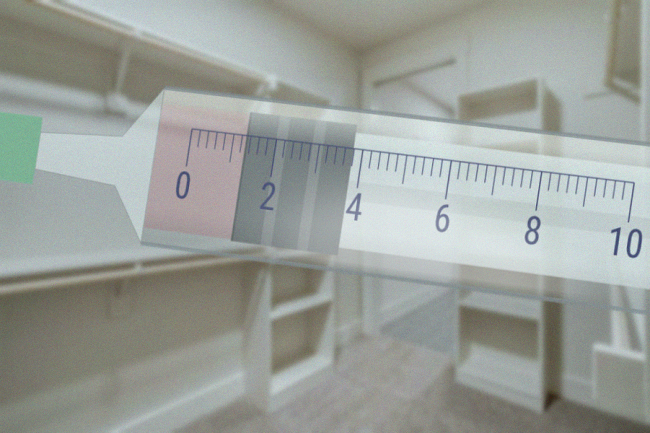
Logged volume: **1.3** mL
